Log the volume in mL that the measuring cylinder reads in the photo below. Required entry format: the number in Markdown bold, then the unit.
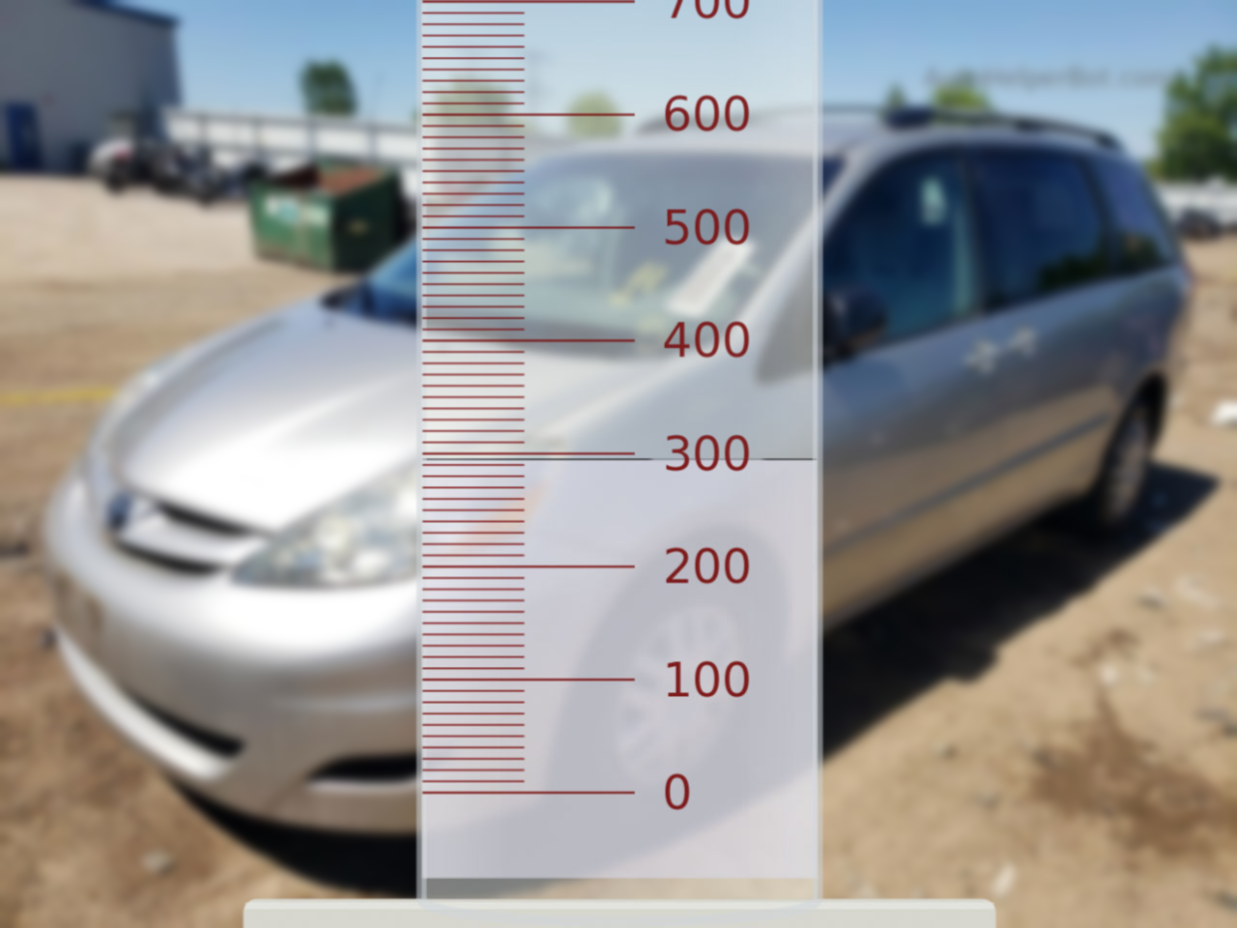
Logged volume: **295** mL
